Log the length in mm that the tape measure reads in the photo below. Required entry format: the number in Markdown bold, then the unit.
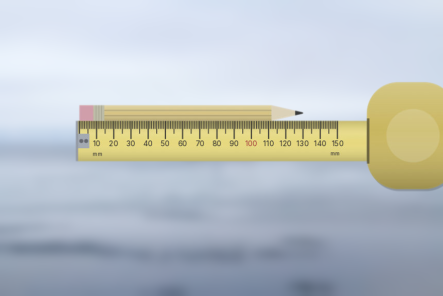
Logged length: **130** mm
